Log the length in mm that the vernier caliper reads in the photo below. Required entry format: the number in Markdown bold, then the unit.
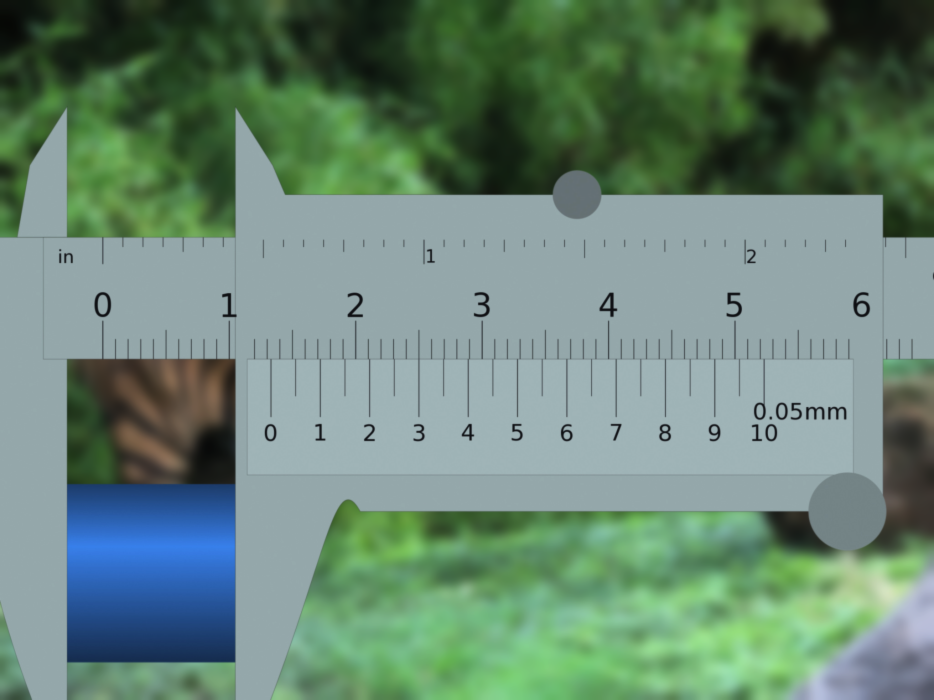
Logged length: **13.3** mm
